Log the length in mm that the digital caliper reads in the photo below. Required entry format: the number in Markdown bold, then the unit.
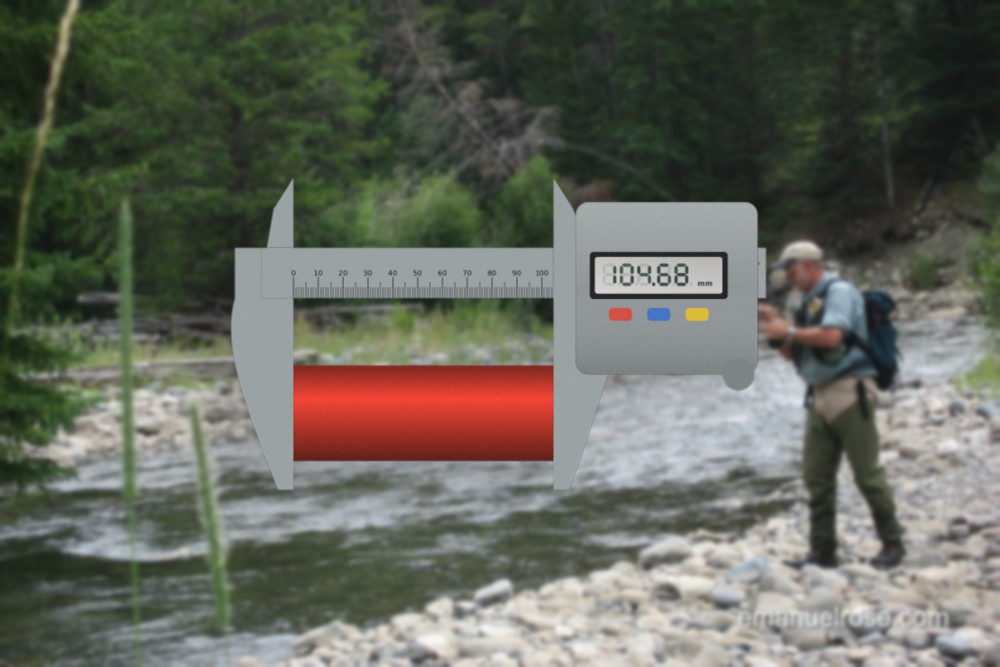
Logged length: **104.68** mm
